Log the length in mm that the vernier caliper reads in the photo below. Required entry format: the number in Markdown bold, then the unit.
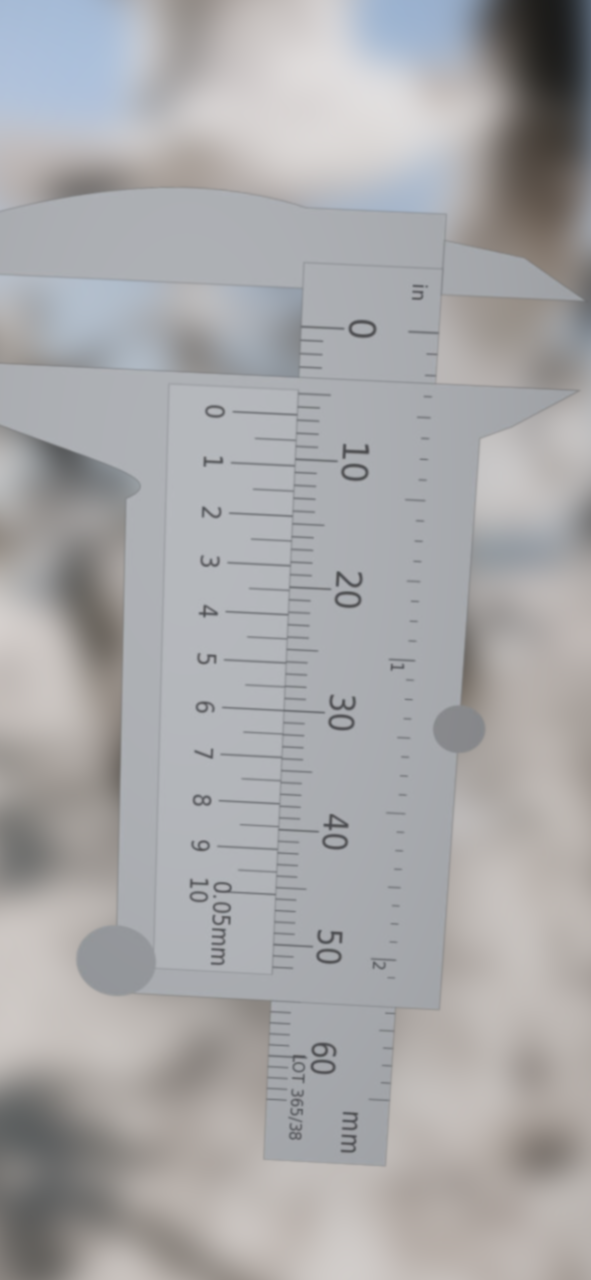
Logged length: **6.6** mm
